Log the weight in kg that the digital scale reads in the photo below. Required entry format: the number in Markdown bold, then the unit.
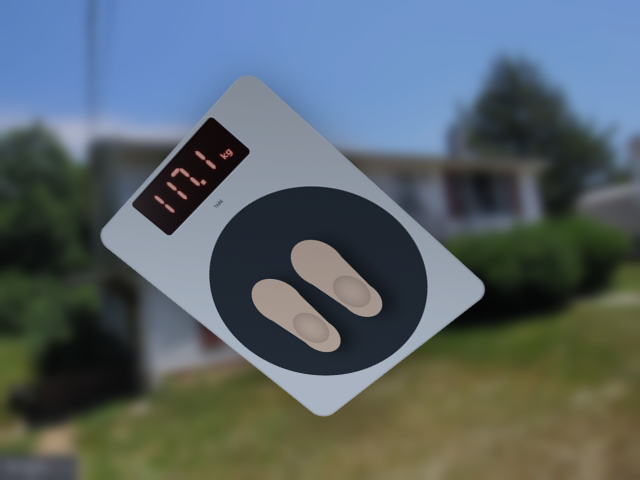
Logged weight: **117.1** kg
